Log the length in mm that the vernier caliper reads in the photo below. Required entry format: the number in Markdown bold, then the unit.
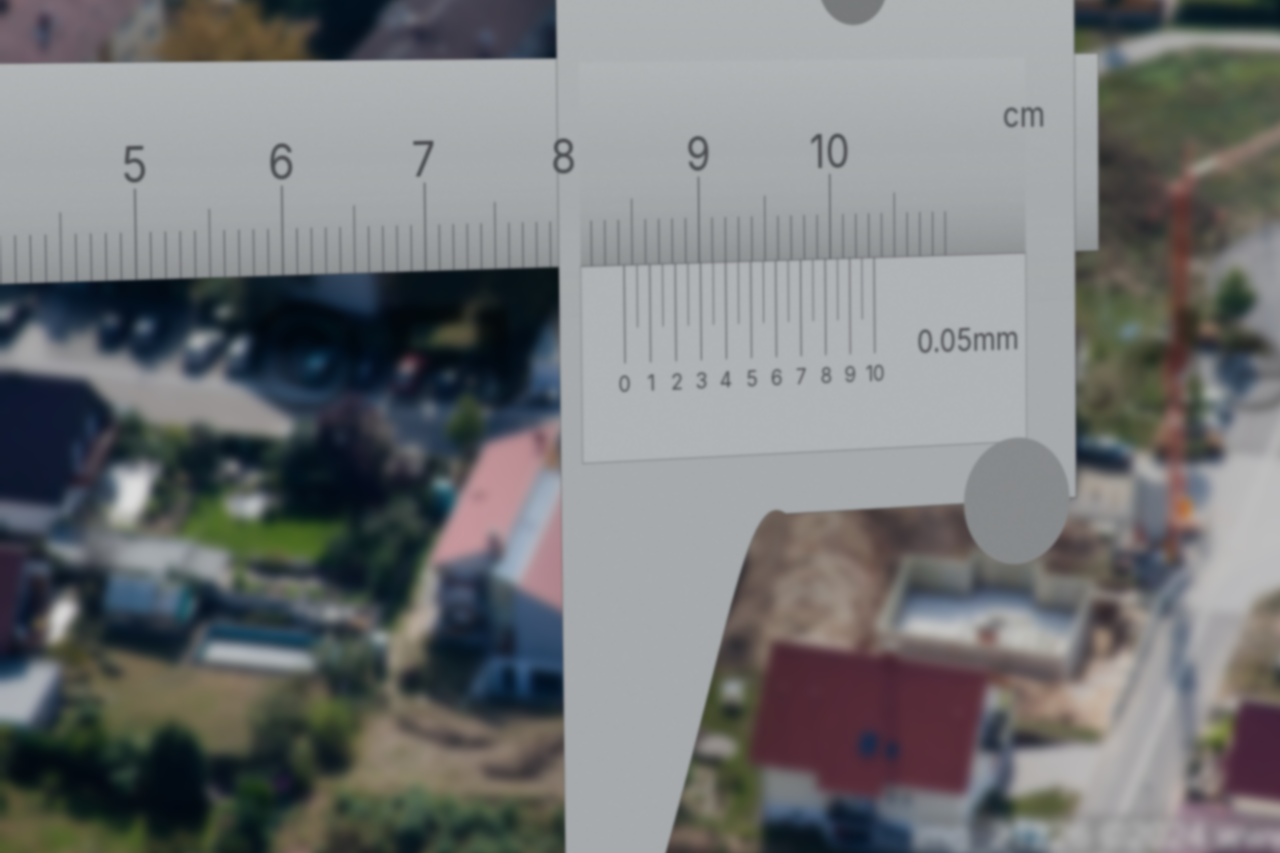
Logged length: **84.4** mm
